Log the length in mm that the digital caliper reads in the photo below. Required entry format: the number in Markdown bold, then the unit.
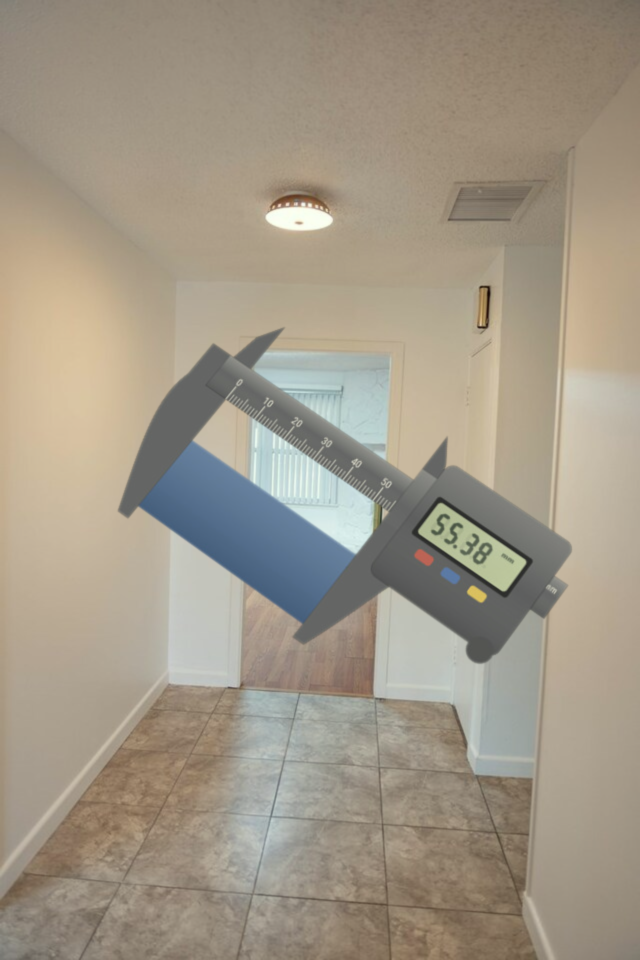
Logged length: **55.38** mm
